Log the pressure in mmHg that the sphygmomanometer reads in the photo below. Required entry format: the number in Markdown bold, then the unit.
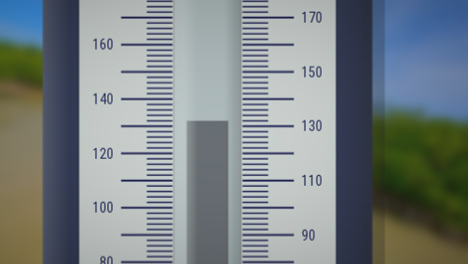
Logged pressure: **132** mmHg
